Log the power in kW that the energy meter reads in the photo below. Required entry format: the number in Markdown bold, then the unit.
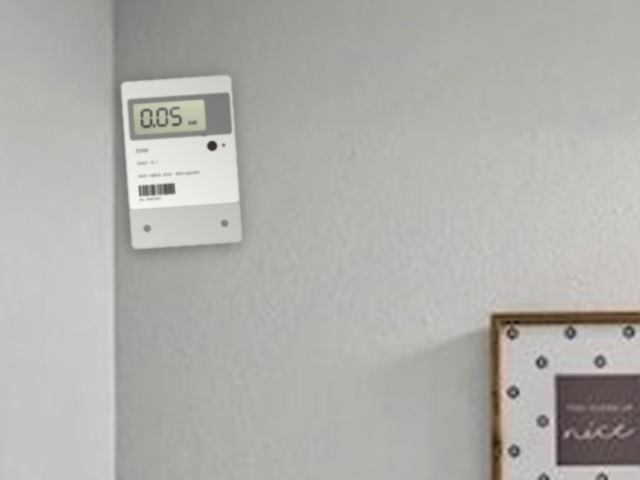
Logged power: **0.05** kW
